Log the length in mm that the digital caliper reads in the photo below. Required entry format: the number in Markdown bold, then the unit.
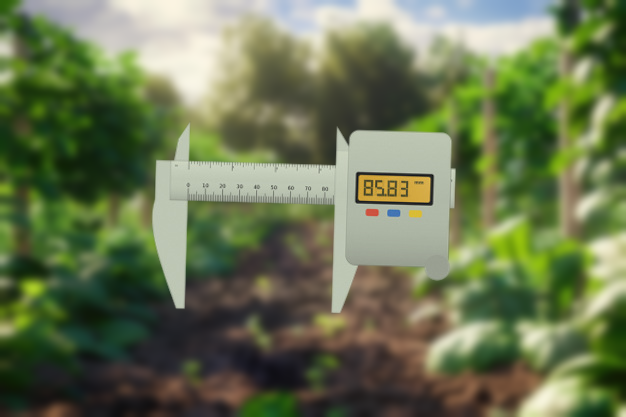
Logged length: **85.83** mm
